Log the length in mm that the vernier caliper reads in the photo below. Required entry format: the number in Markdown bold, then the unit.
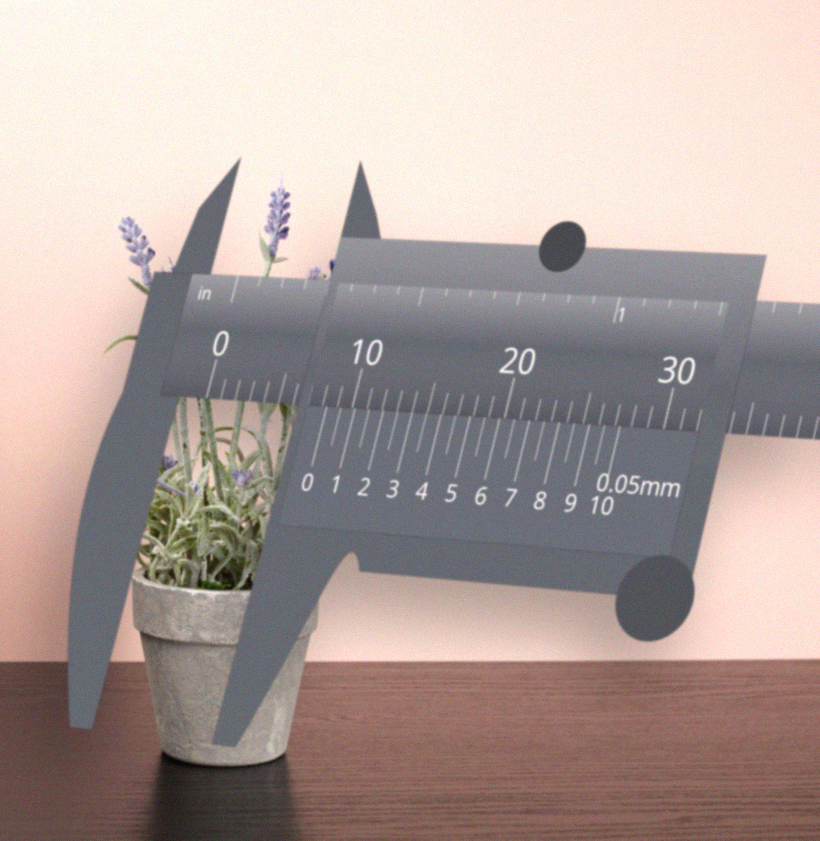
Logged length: **8.3** mm
